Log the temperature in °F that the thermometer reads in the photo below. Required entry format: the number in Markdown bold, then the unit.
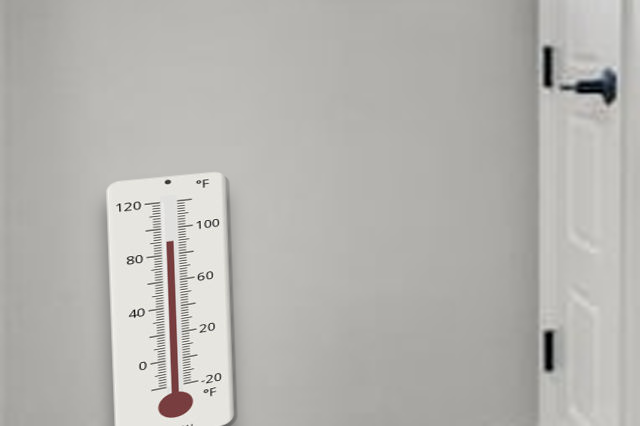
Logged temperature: **90** °F
